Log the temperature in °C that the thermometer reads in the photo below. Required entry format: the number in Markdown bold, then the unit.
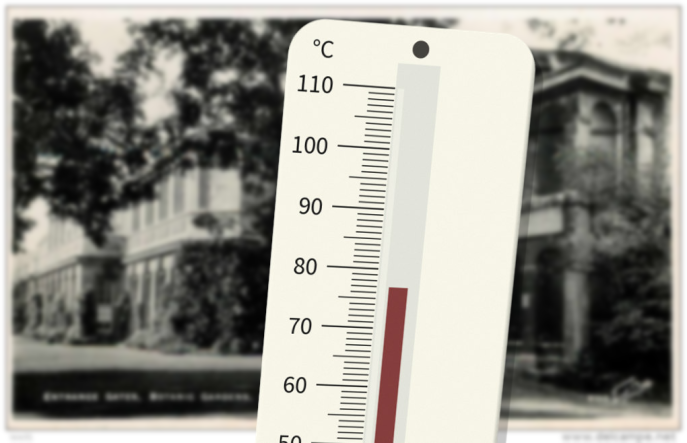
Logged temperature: **77** °C
